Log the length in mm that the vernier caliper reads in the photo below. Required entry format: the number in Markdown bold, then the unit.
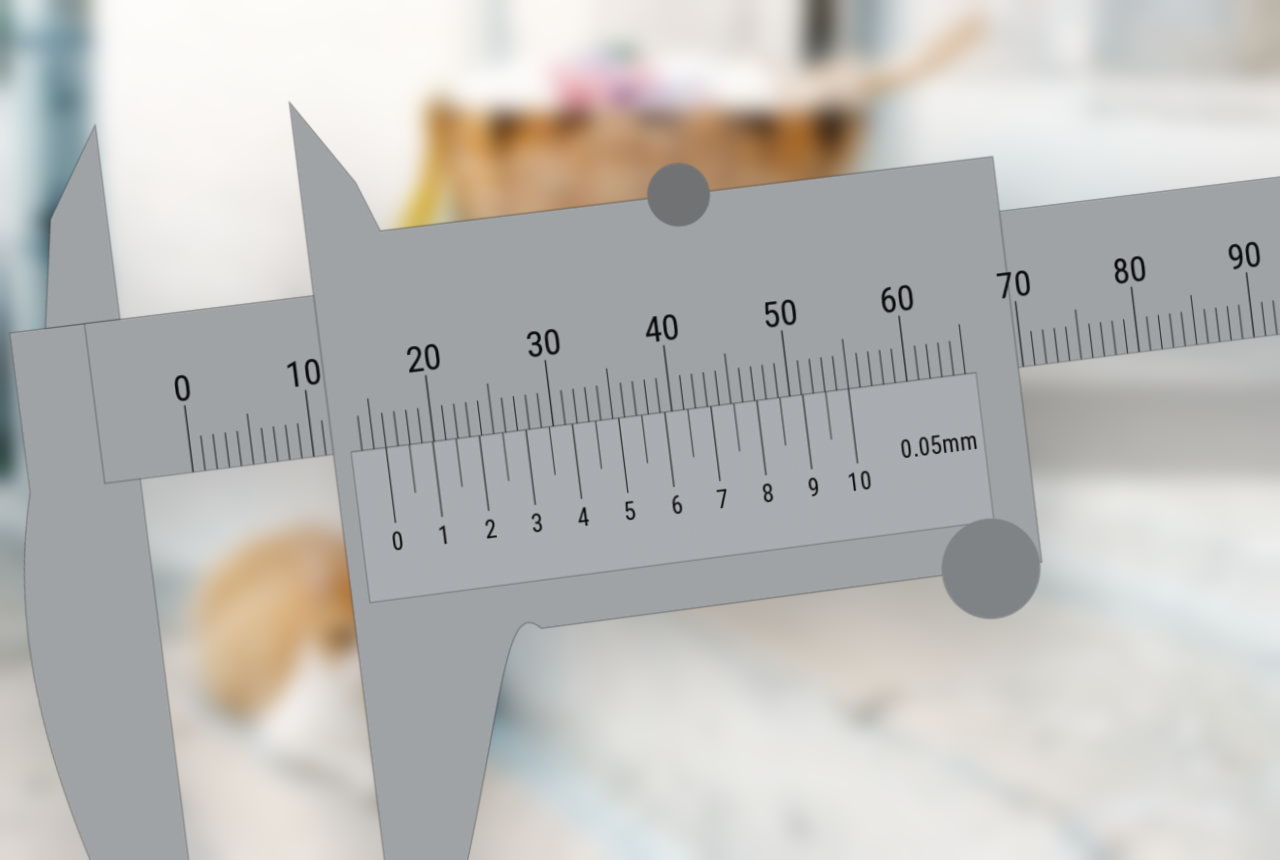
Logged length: **16.0** mm
